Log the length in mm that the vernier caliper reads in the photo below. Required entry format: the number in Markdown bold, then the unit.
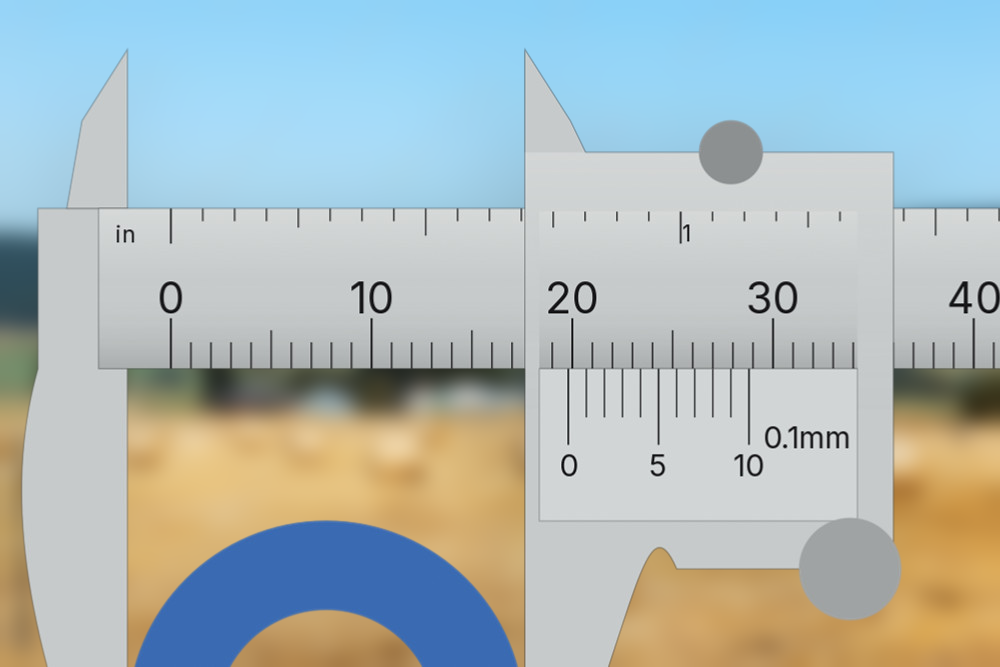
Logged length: **19.8** mm
